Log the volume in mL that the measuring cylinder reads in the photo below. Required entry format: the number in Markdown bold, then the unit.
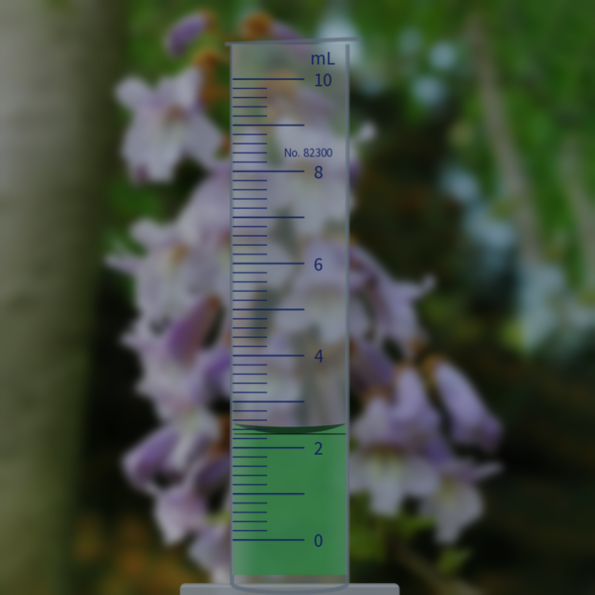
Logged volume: **2.3** mL
